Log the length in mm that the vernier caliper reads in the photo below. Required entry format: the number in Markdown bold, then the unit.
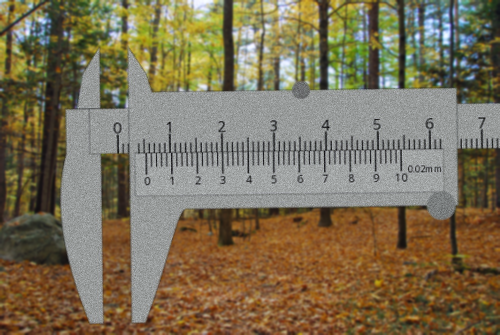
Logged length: **5.4** mm
